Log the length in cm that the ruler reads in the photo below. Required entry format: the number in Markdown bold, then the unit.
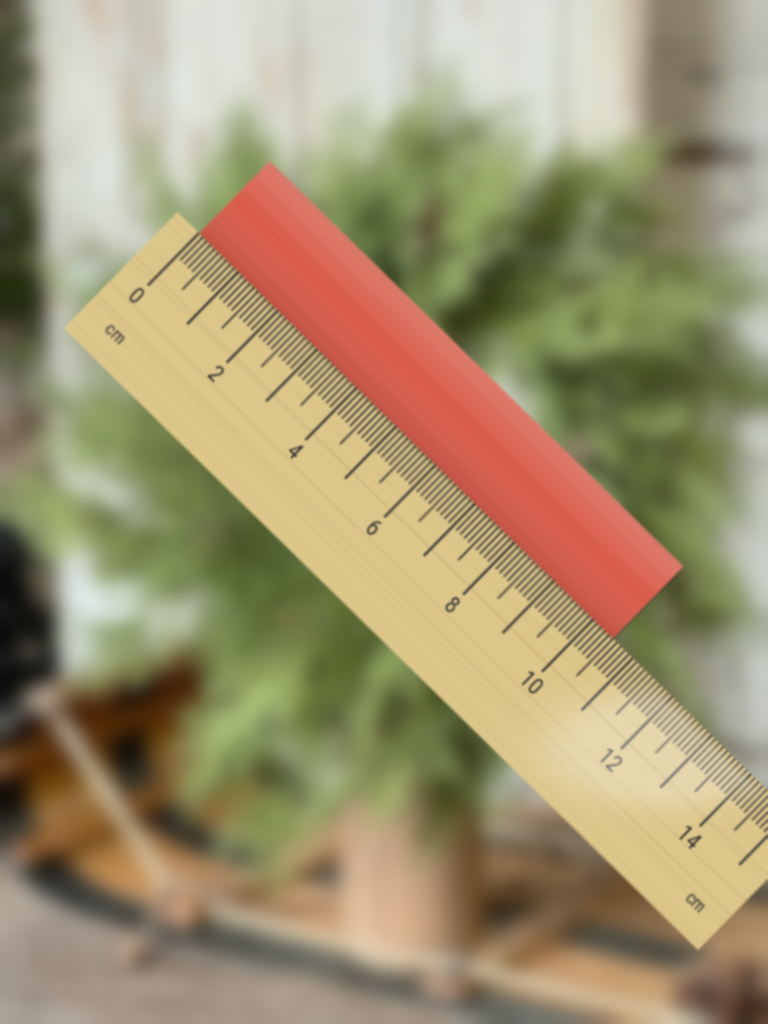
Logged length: **10.5** cm
